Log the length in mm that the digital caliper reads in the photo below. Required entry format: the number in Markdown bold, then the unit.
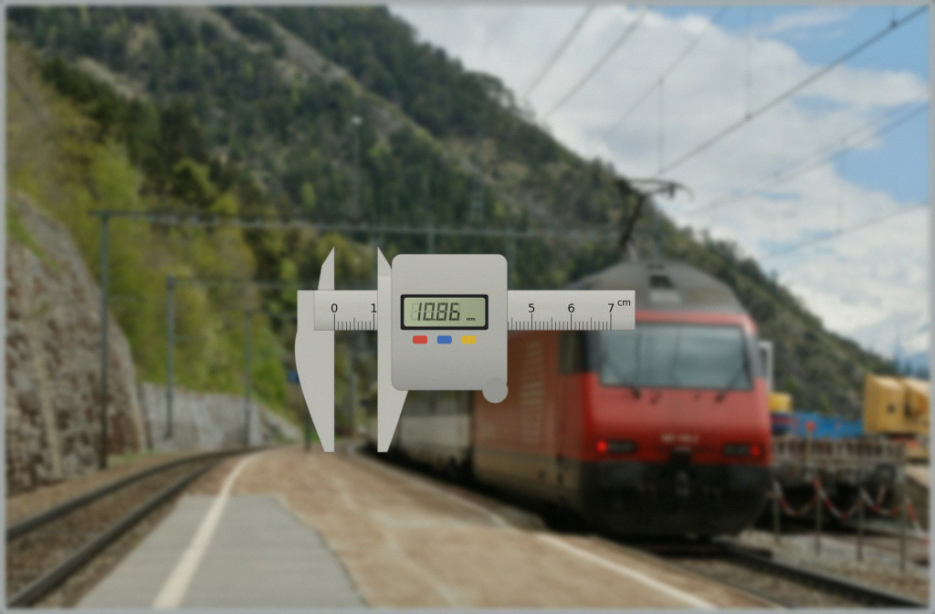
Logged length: **10.86** mm
